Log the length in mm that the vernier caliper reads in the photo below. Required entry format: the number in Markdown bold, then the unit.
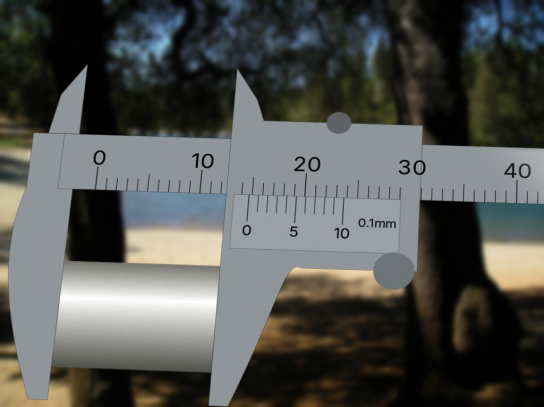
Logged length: **14.7** mm
